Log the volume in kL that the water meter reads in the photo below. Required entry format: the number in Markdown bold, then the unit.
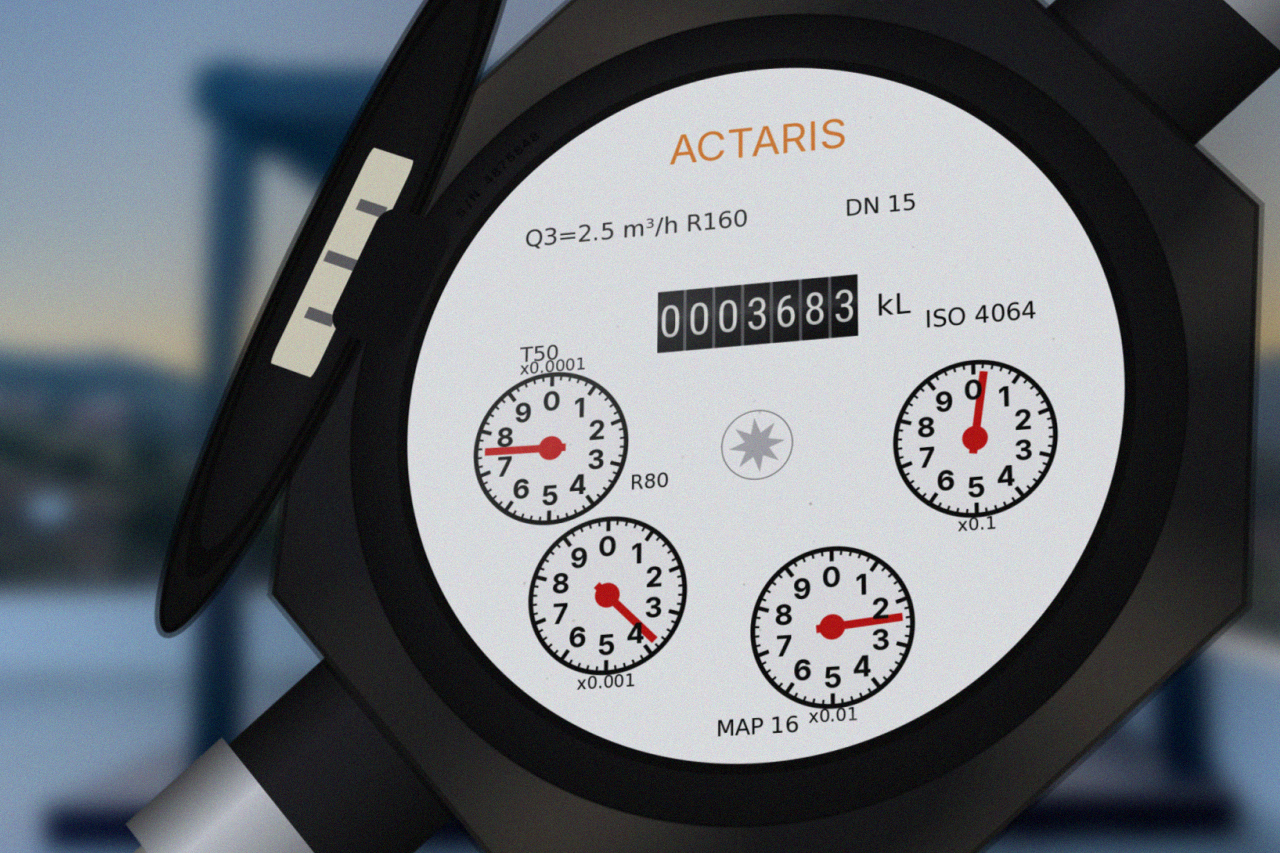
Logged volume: **3683.0237** kL
